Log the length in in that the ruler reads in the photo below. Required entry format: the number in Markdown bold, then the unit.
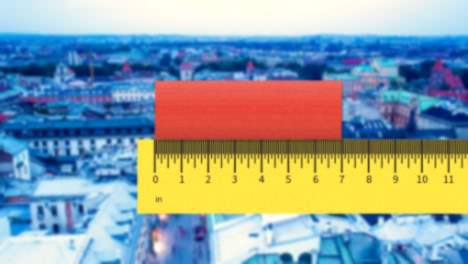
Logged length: **7** in
